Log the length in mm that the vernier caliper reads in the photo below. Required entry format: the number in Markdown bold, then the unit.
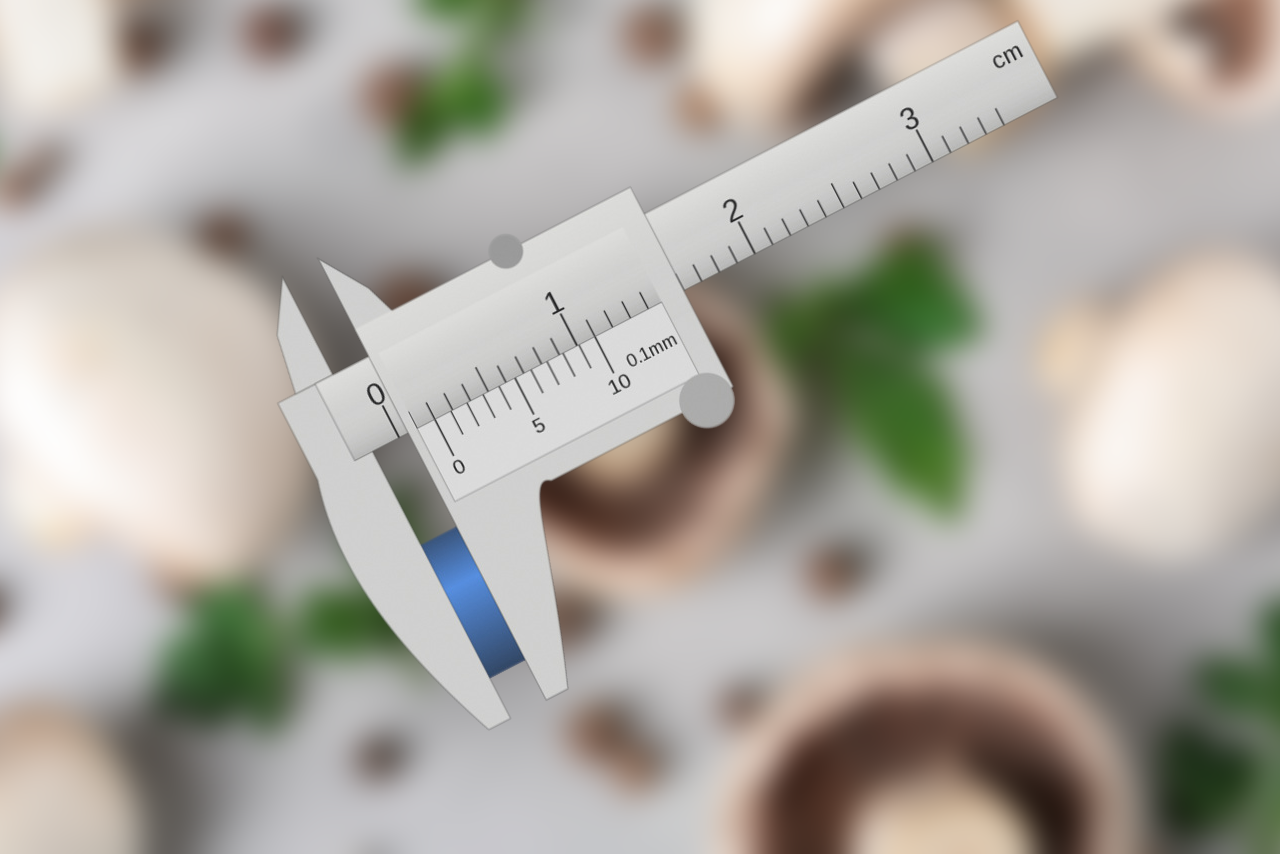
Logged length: **2.0** mm
